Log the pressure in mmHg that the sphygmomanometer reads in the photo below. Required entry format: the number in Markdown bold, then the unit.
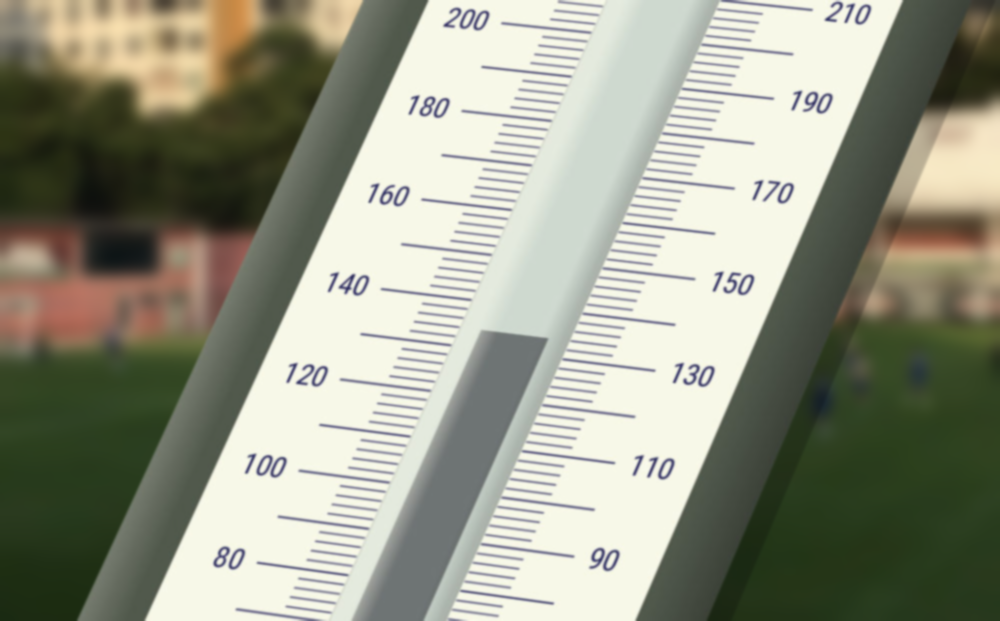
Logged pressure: **134** mmHg
